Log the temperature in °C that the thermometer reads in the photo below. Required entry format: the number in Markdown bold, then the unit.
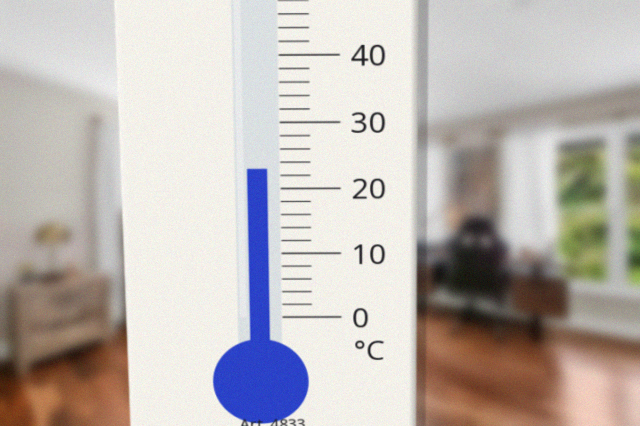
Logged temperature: **23** °C
